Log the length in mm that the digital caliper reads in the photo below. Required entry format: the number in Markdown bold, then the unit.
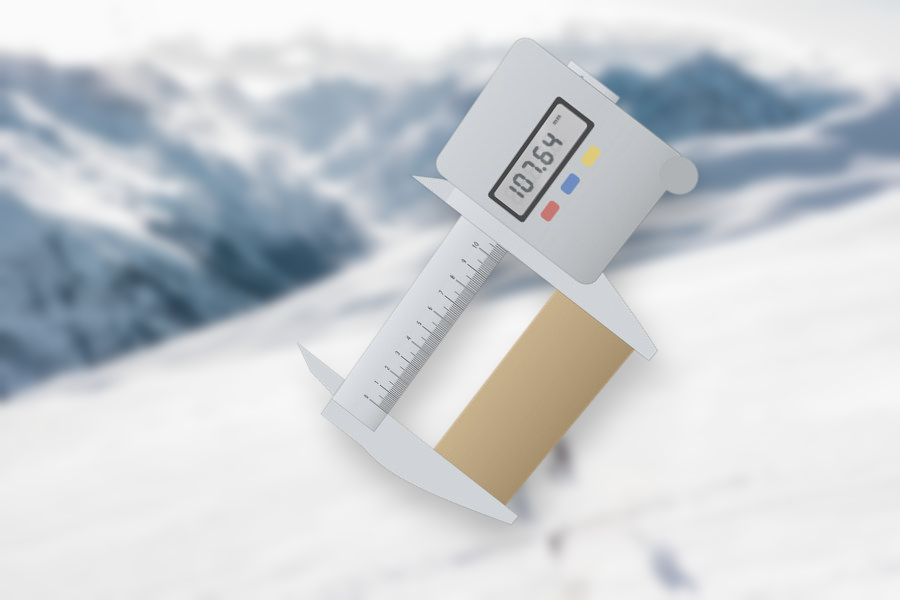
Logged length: **107.64** mm
